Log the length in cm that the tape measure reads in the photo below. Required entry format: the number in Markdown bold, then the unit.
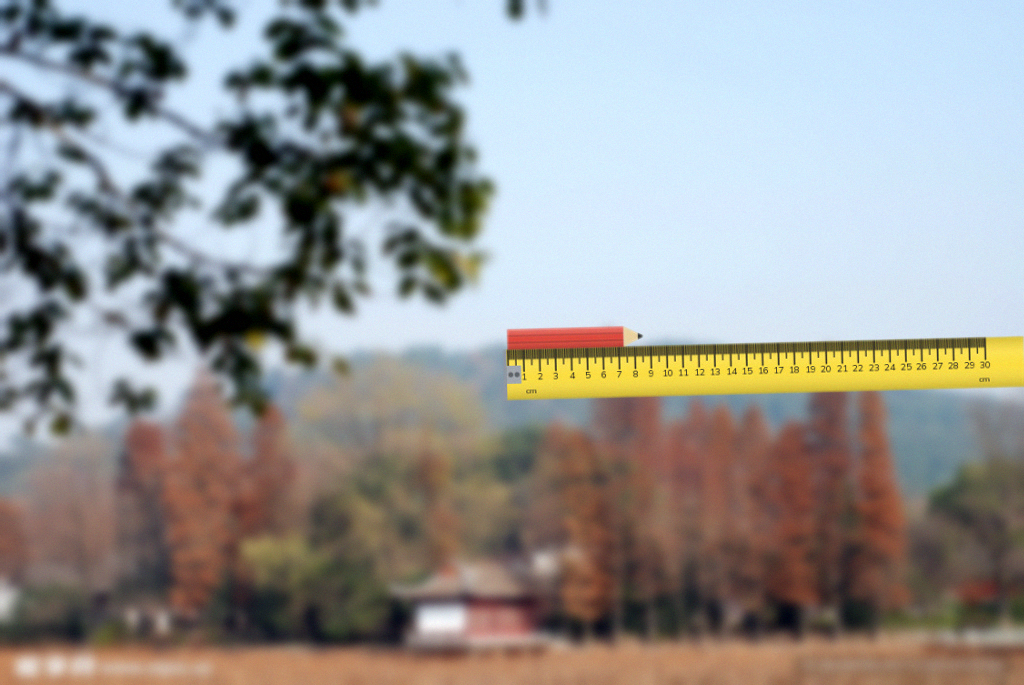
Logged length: **8.5** cm
